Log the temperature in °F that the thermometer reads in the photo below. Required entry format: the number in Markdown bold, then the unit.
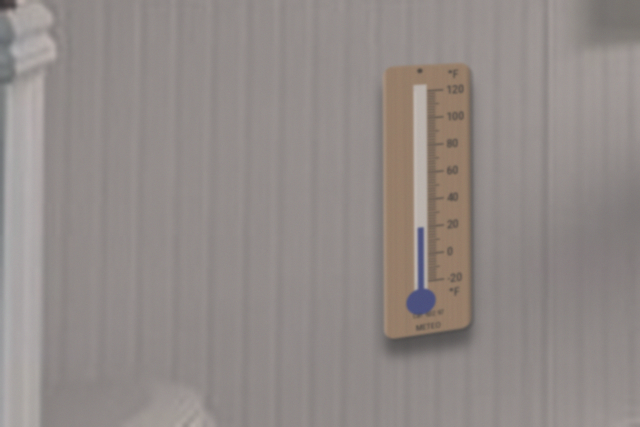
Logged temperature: **20** °F
